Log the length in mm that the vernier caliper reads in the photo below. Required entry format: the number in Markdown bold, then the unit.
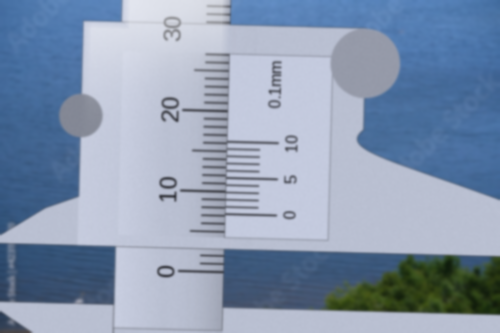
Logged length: **7.2** mm
